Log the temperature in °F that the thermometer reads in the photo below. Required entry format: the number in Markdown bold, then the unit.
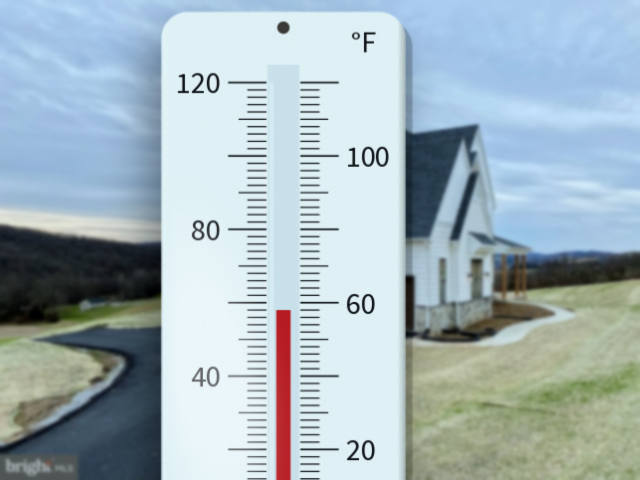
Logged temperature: **58** °F
